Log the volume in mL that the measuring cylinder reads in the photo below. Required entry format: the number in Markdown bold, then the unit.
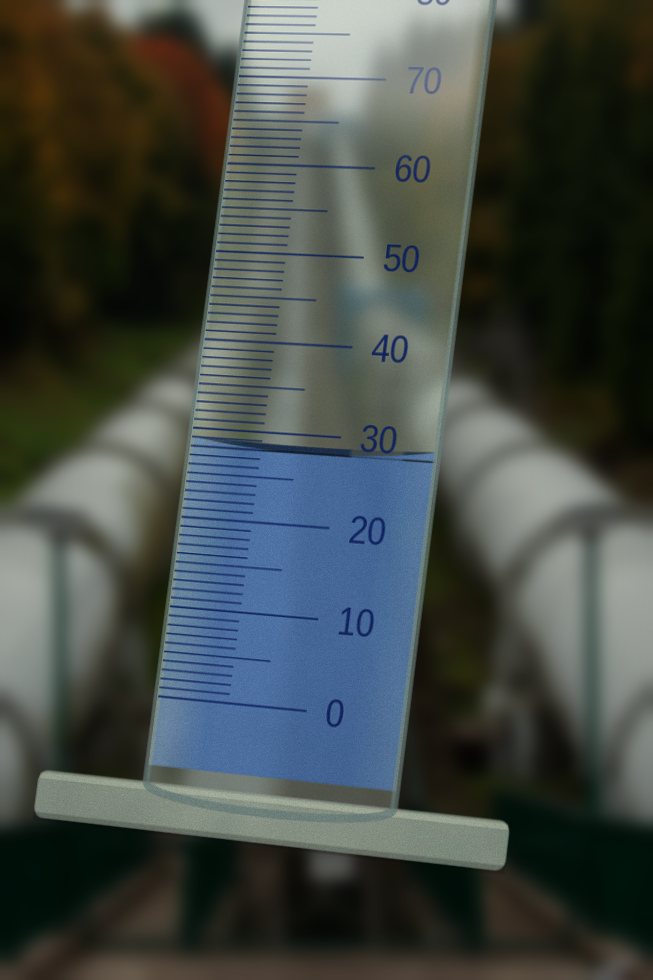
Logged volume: **28** mL
